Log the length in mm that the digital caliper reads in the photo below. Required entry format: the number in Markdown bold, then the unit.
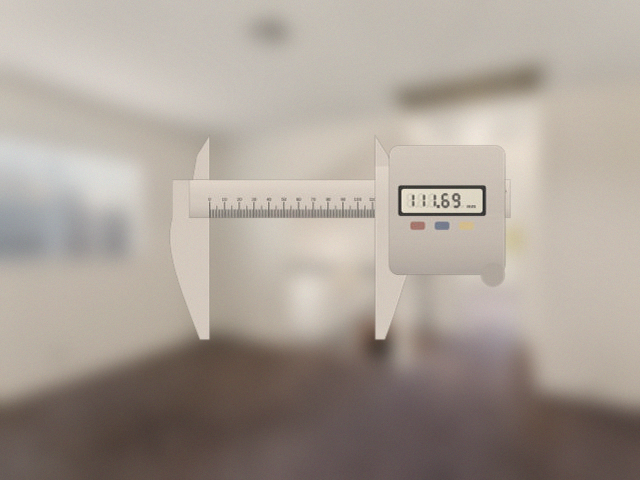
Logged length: **111.69** mm
